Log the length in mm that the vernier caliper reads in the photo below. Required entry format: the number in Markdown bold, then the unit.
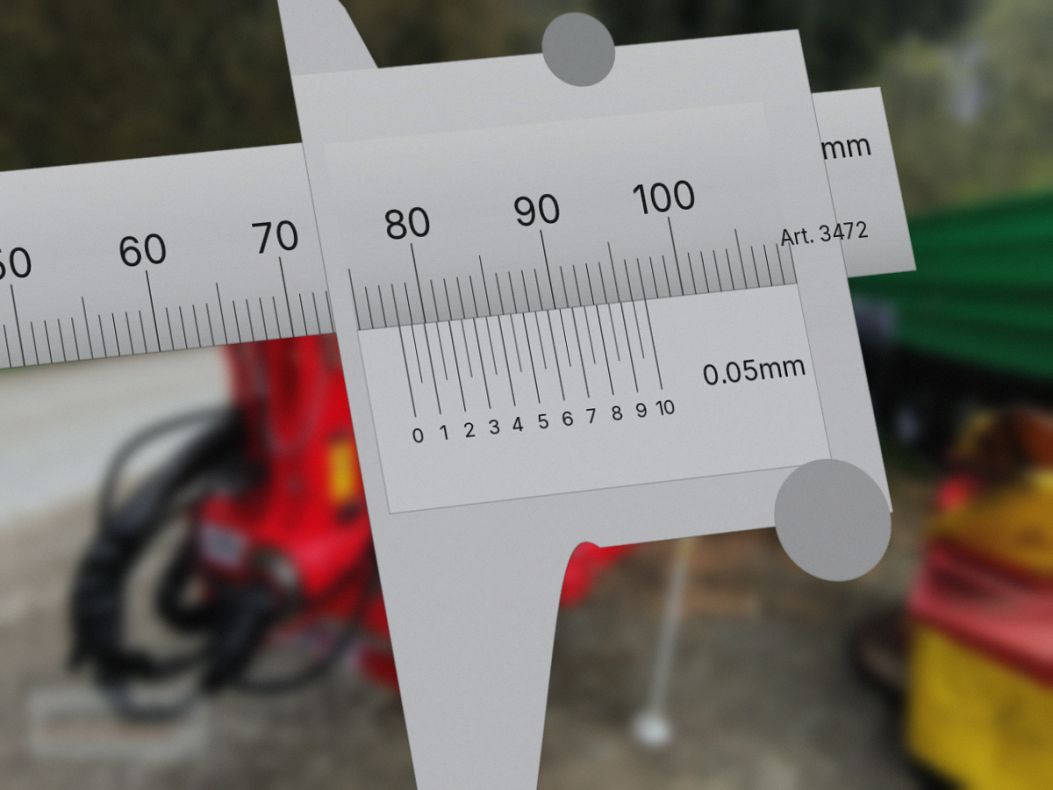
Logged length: **78.0** mm
